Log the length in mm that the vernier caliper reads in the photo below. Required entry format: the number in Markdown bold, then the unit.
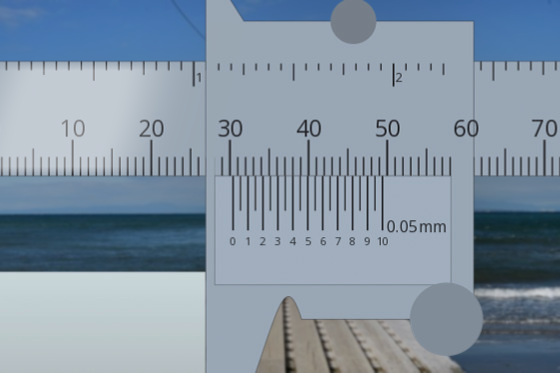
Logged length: **30.4** mm
